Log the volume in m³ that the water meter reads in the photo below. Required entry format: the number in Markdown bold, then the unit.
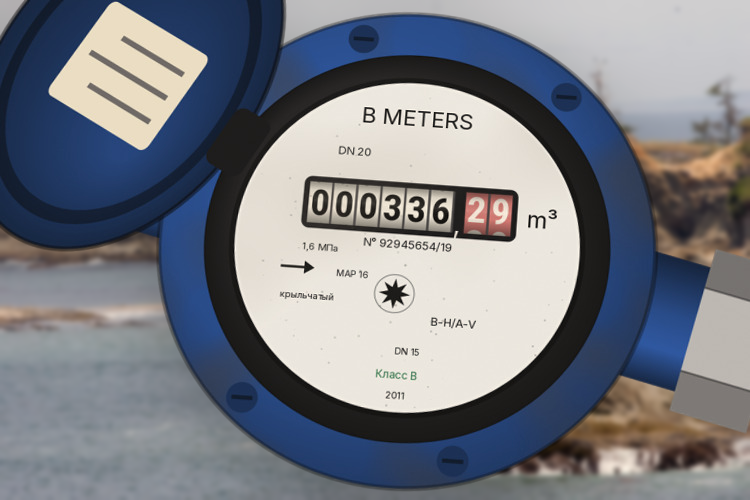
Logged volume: **336.29** m³
